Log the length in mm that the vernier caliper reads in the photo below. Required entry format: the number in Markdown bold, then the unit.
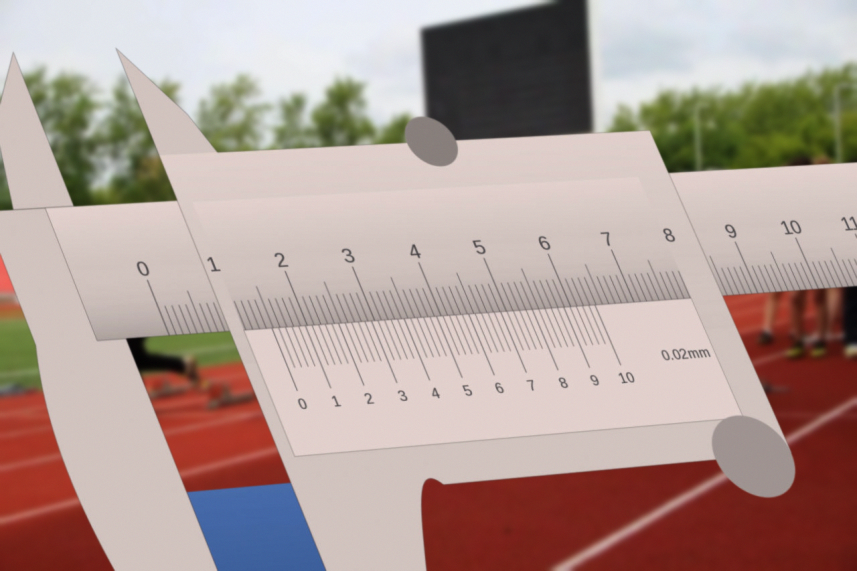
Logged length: **14.8** mm
